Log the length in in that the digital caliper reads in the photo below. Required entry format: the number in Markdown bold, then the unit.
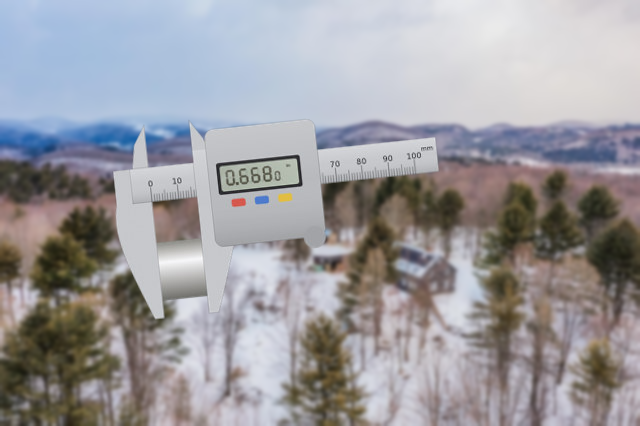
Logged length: **0.6680** in
